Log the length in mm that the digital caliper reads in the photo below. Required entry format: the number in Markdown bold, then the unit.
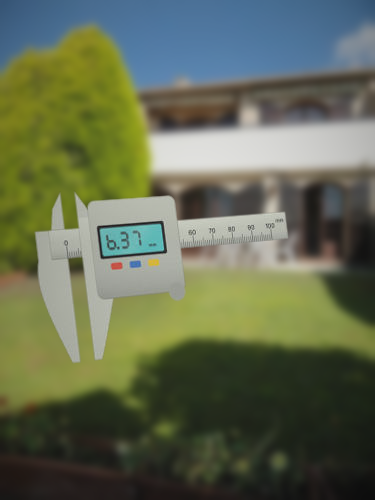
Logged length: **6.37** mm
